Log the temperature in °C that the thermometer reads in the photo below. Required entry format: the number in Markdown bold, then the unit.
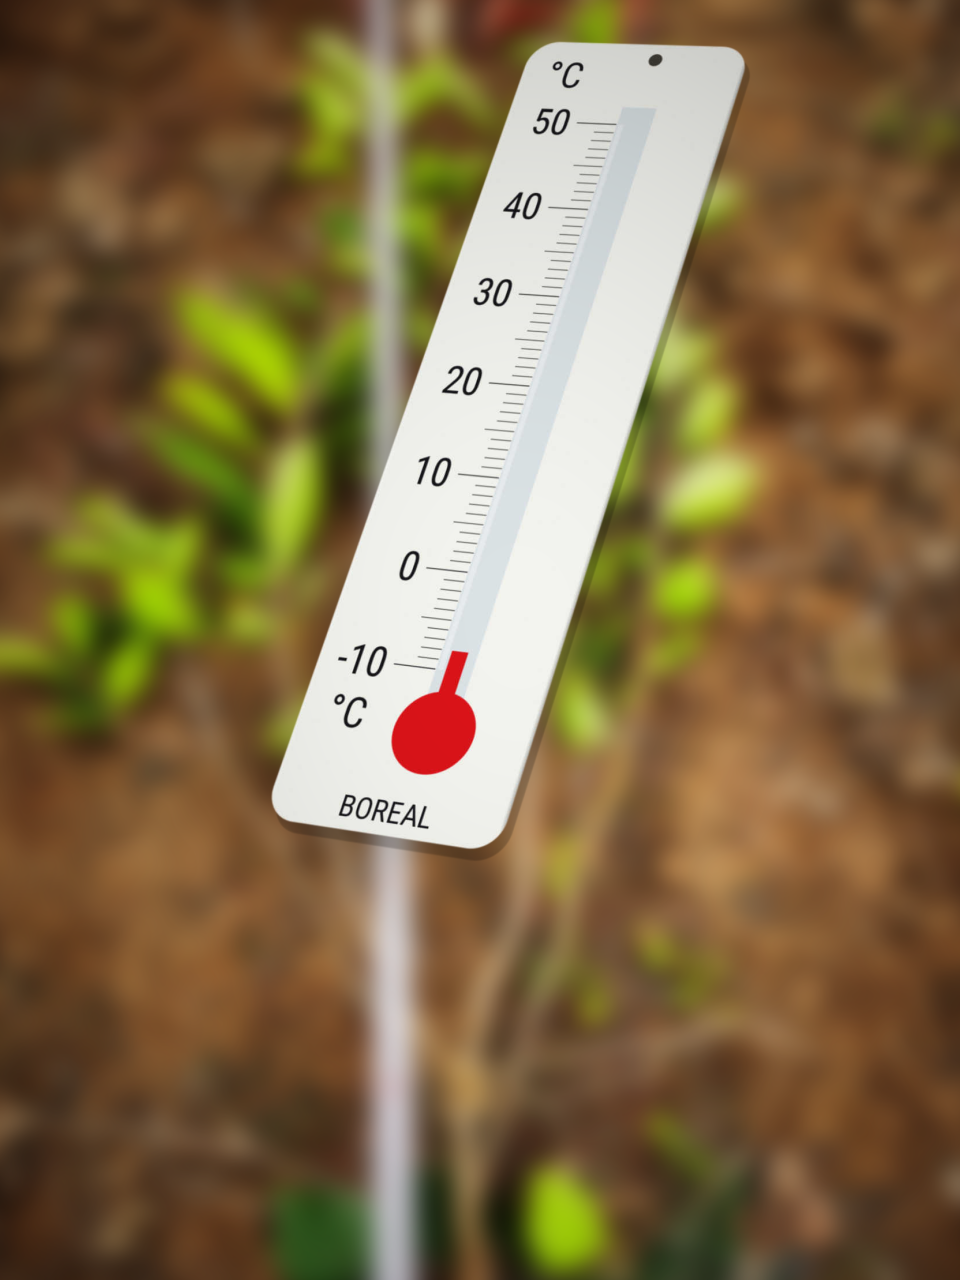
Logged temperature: **-8** °C
